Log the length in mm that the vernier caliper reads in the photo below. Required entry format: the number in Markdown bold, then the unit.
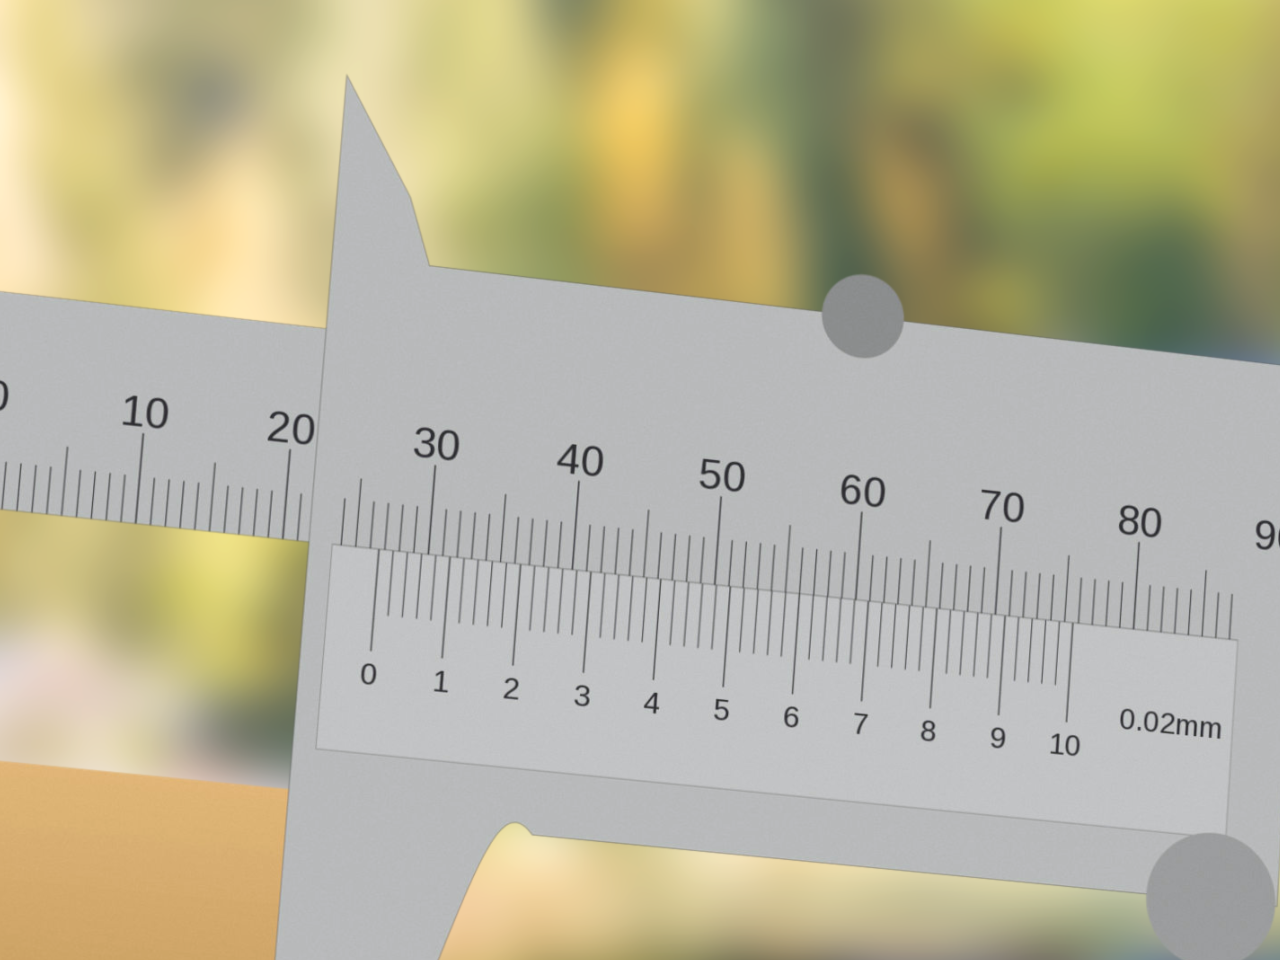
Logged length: **26.6** mm
